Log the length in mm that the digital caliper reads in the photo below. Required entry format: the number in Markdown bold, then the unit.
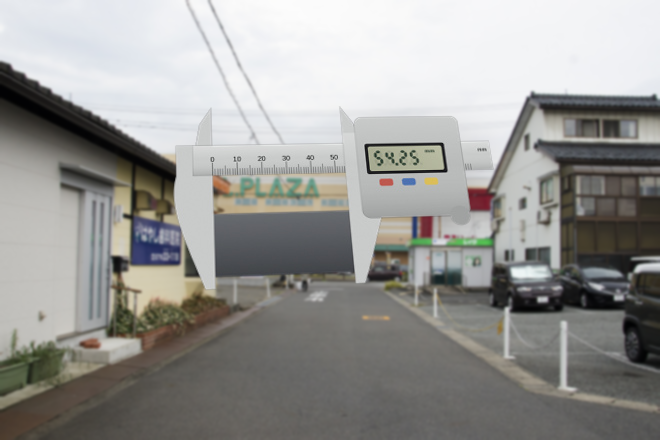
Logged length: **54.25** mm
